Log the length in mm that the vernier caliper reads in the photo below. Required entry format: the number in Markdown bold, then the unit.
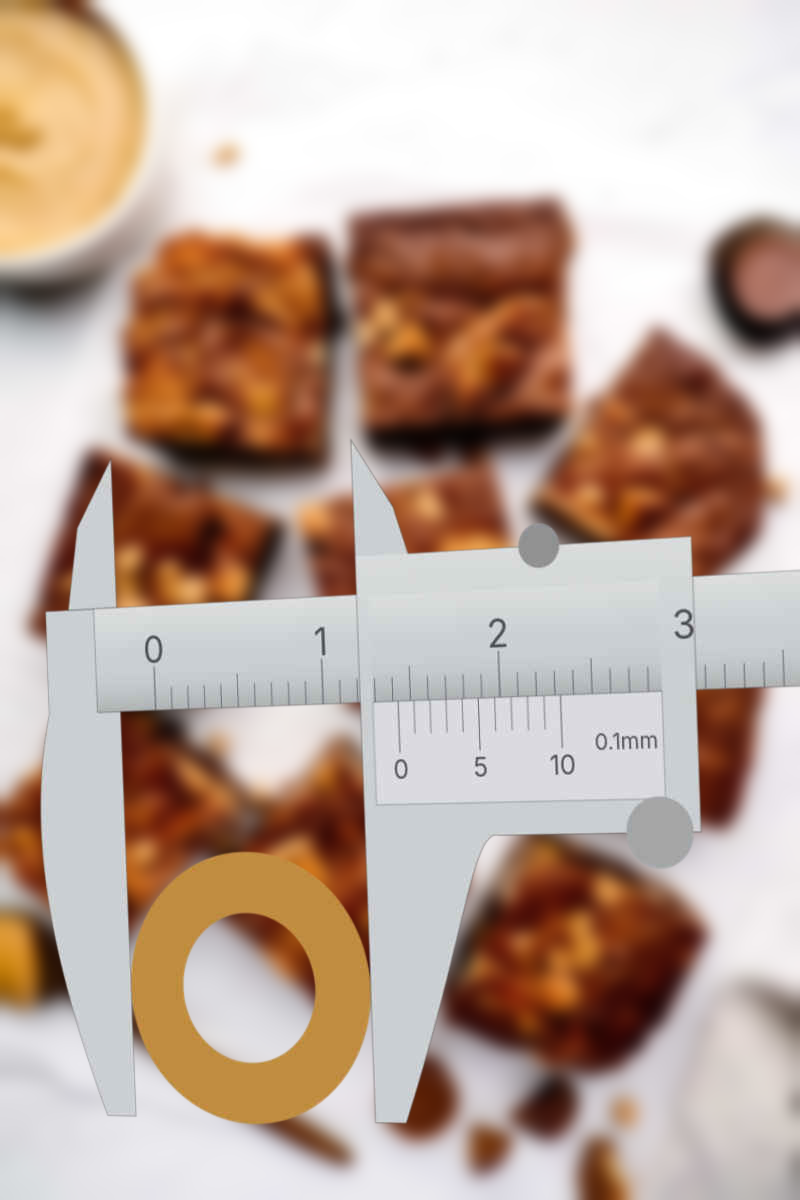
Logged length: **14.3** mm
